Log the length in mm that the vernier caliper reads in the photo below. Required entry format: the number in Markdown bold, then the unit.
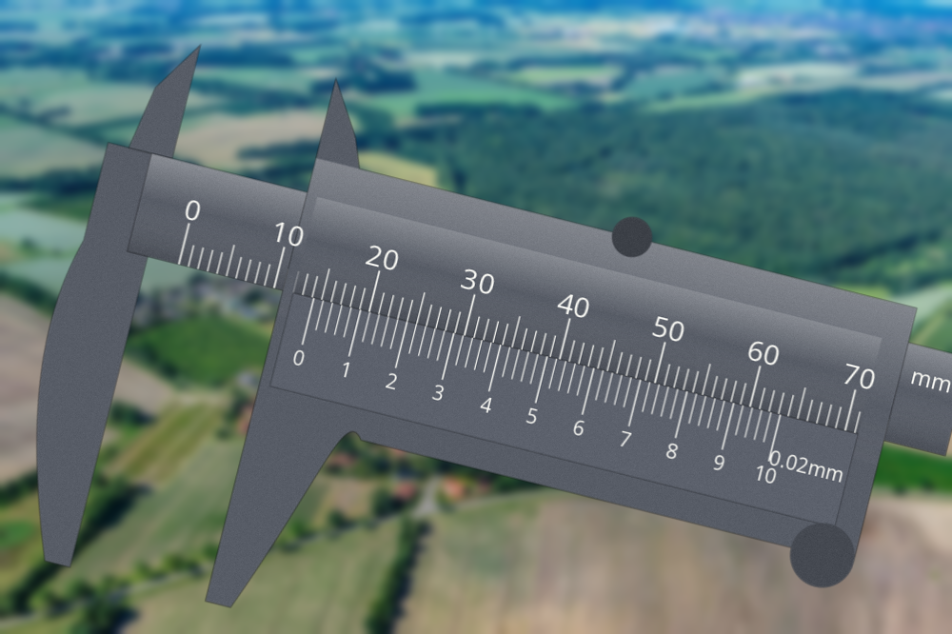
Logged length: **14.2** mm
